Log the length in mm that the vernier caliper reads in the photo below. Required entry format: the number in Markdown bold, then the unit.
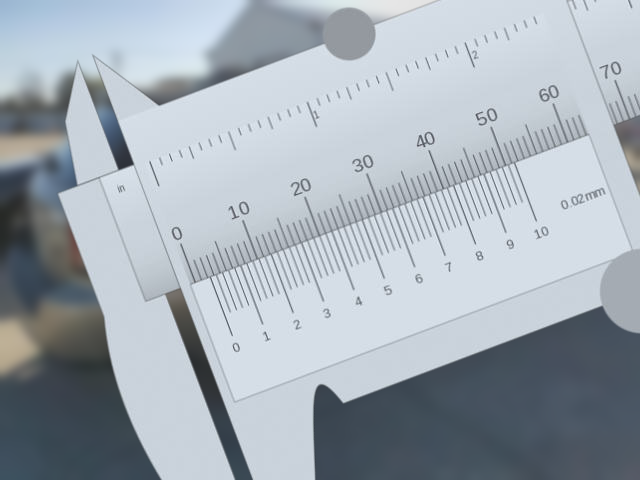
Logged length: **2.4** mm
